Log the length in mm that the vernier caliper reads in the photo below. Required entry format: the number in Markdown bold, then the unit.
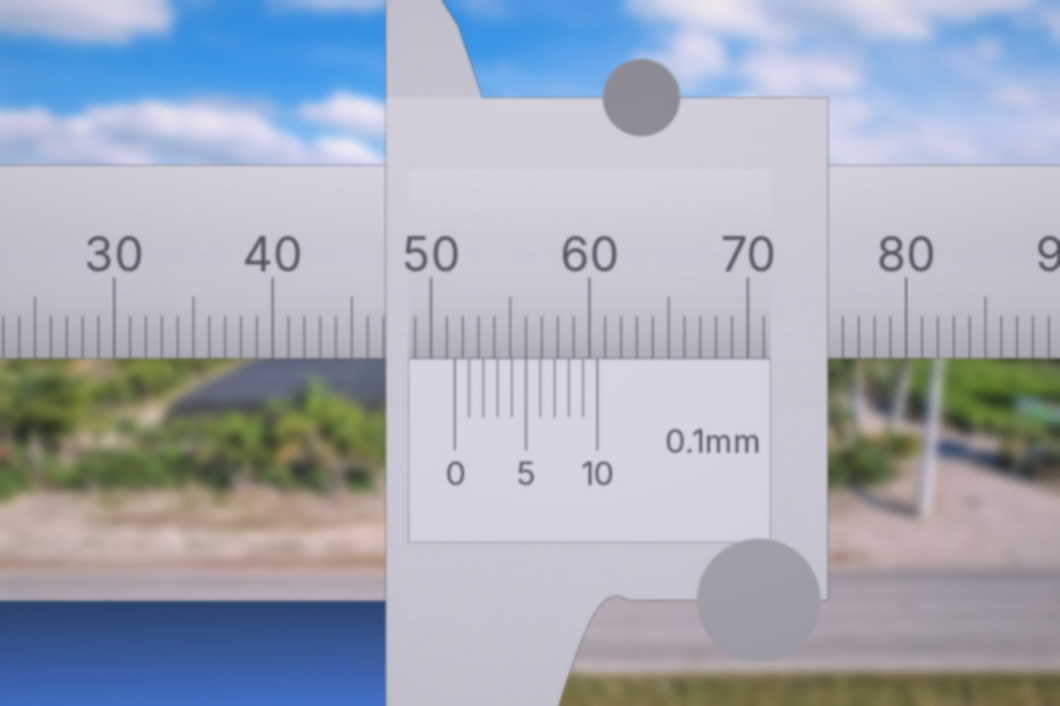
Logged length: **51.5** mm
